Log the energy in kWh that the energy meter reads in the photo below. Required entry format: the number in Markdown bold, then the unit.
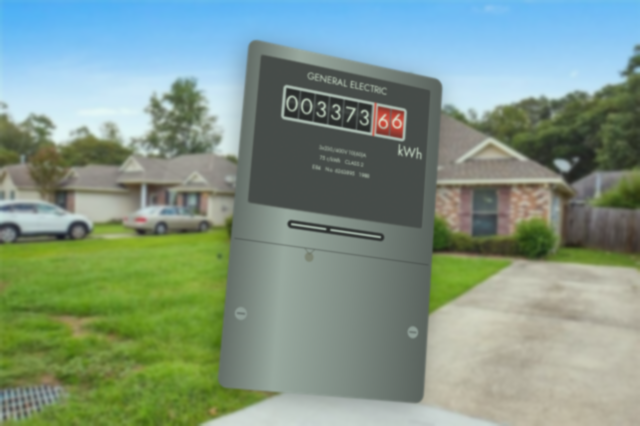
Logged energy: **3373.66** kWh
